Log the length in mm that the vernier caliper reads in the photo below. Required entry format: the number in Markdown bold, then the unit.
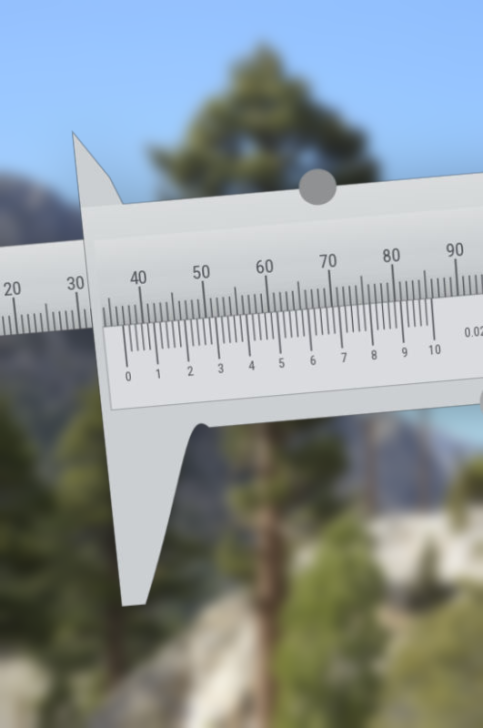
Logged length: **36.8** mm
